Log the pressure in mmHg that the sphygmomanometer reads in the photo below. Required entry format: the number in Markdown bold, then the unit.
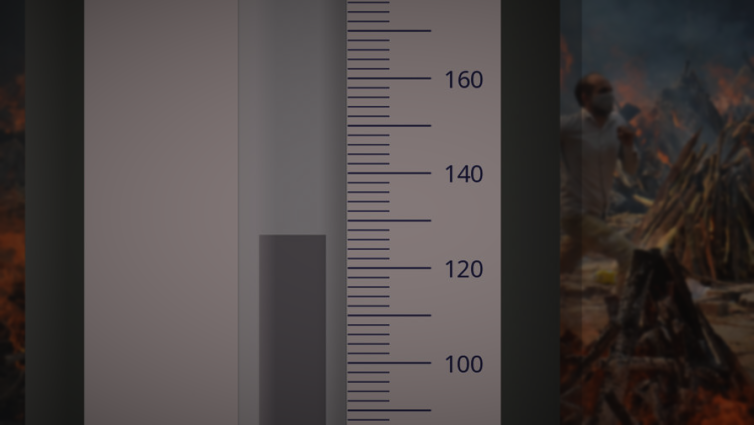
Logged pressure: **127** mmHg
